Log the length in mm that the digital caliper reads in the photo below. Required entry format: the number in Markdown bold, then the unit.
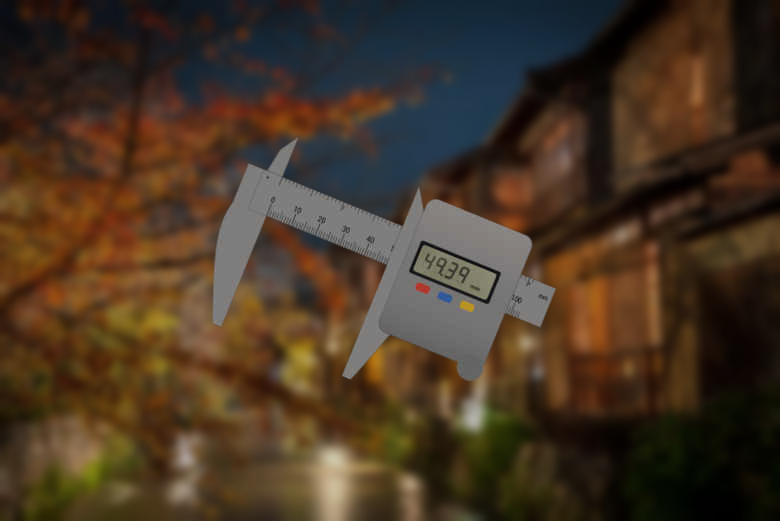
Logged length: **49.39** mm
